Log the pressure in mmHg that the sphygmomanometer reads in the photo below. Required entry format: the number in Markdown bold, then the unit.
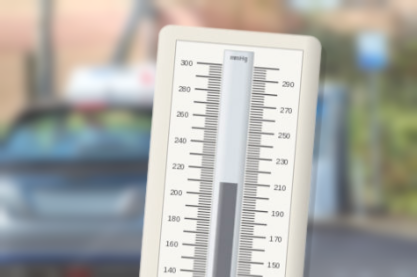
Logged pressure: **210** mmHg
